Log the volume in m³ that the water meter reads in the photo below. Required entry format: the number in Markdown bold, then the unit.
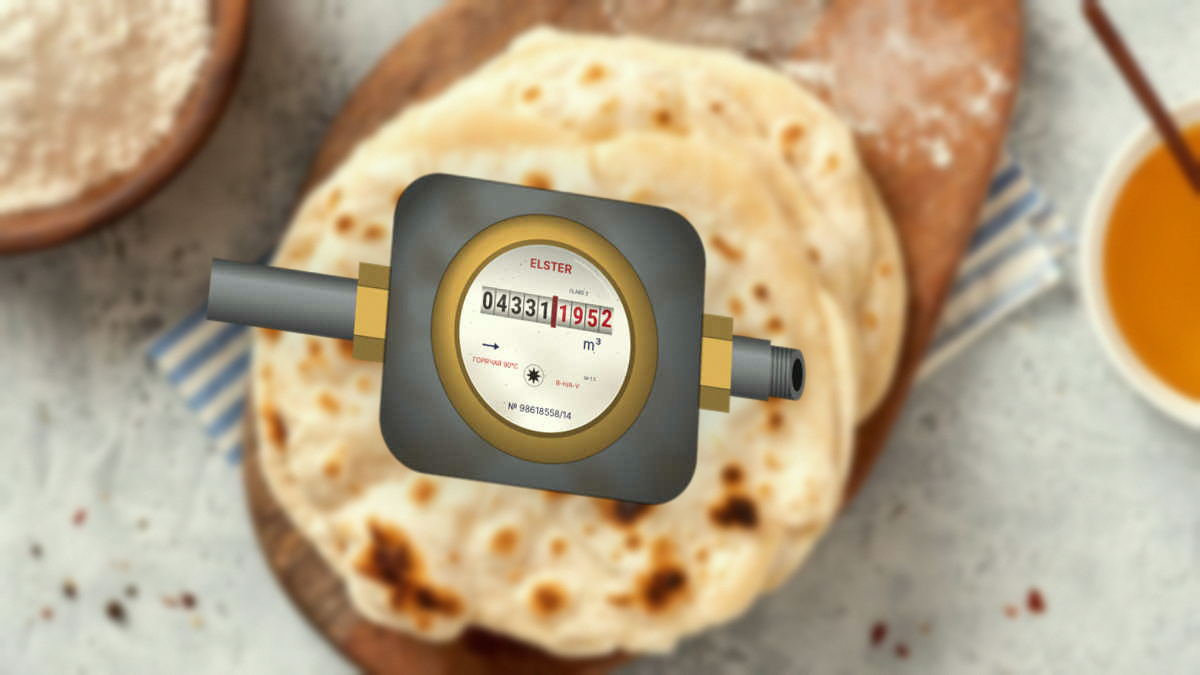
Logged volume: **4331.1952** m³
